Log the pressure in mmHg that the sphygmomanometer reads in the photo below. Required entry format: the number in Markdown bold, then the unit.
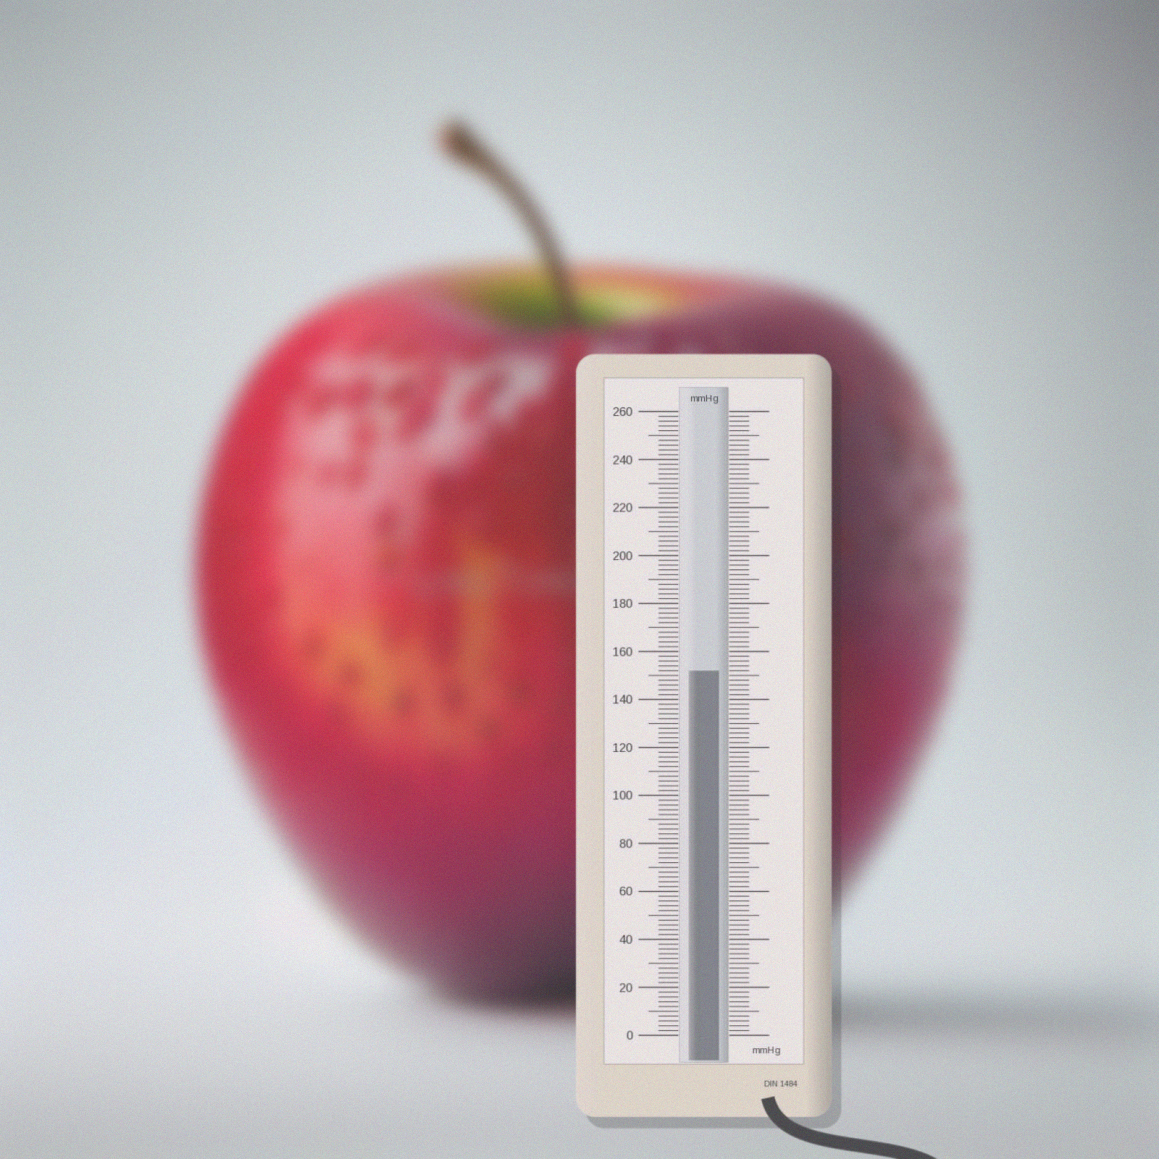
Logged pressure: **152** mmHg
